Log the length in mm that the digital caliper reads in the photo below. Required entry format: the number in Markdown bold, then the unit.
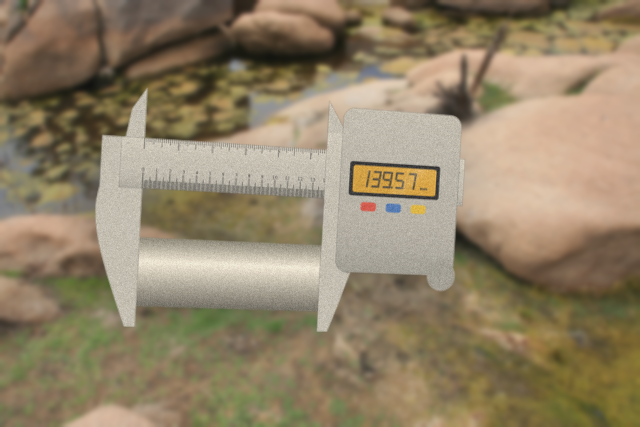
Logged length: **139.57** mm
